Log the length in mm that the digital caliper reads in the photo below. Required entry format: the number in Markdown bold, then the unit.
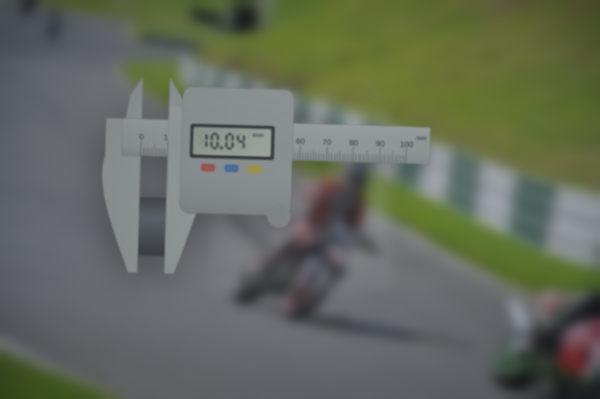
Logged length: **10.04** mm
